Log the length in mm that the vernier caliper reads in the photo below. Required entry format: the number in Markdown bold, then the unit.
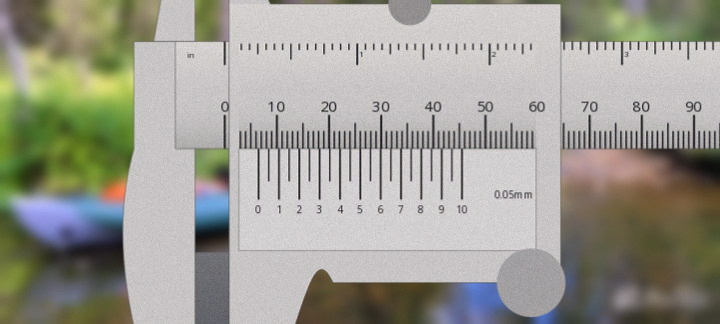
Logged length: **6.5** mm
